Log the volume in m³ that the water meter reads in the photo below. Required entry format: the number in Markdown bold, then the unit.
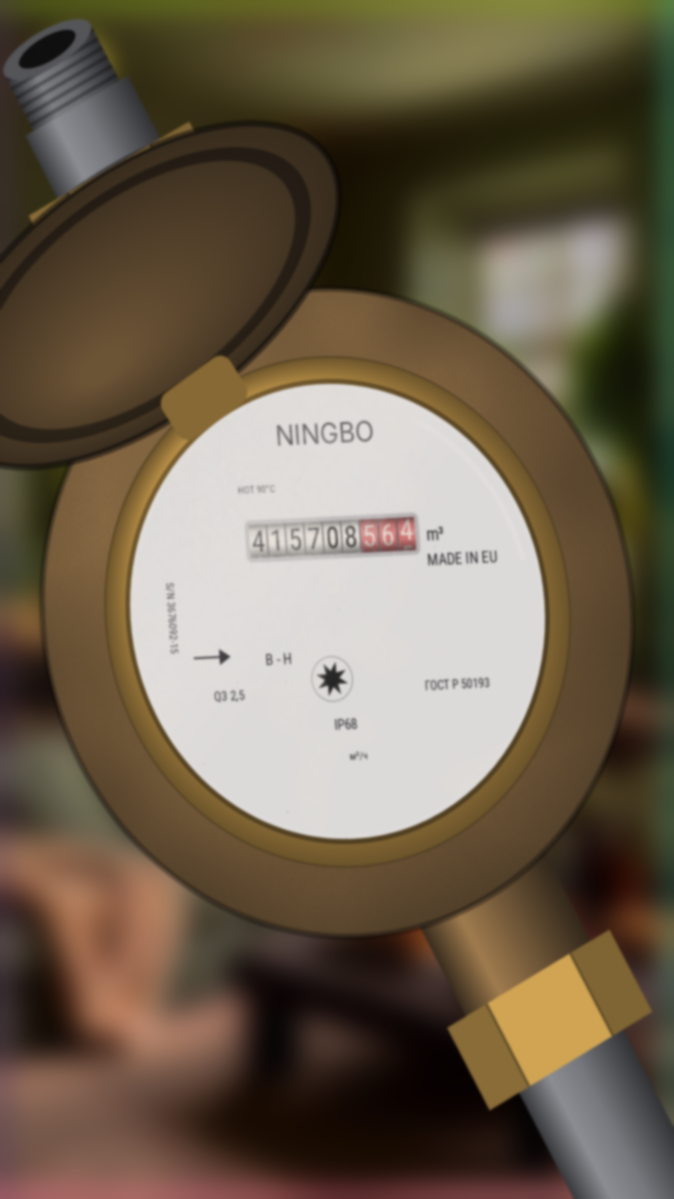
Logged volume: **415708.564** m³
